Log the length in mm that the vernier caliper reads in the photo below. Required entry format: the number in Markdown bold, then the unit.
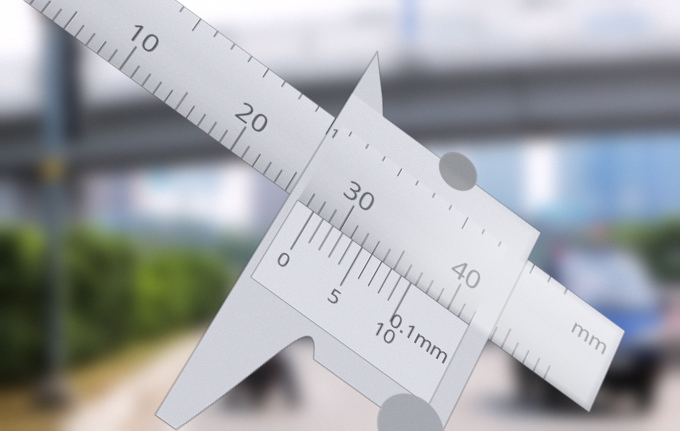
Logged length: **27.6** mm
